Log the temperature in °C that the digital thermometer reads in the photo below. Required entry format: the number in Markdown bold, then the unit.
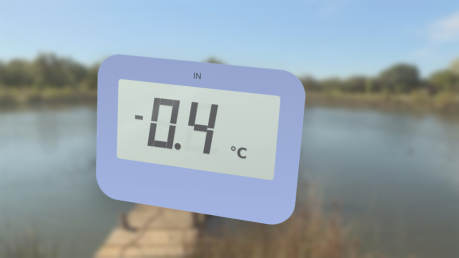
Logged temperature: **-0.4** °C
